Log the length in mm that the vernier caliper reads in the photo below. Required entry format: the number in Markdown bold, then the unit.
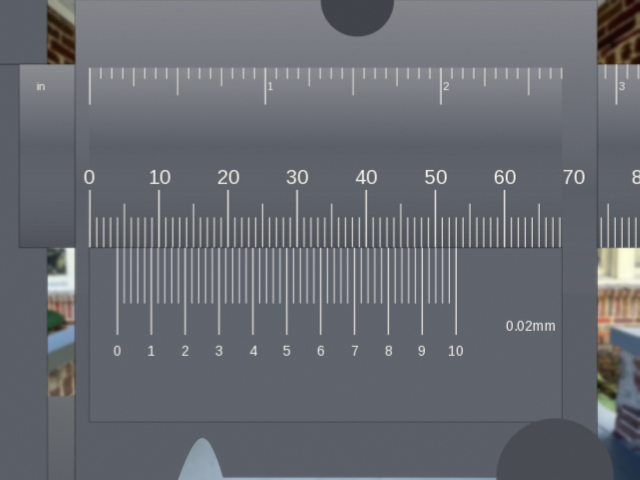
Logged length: **4.0** mm
